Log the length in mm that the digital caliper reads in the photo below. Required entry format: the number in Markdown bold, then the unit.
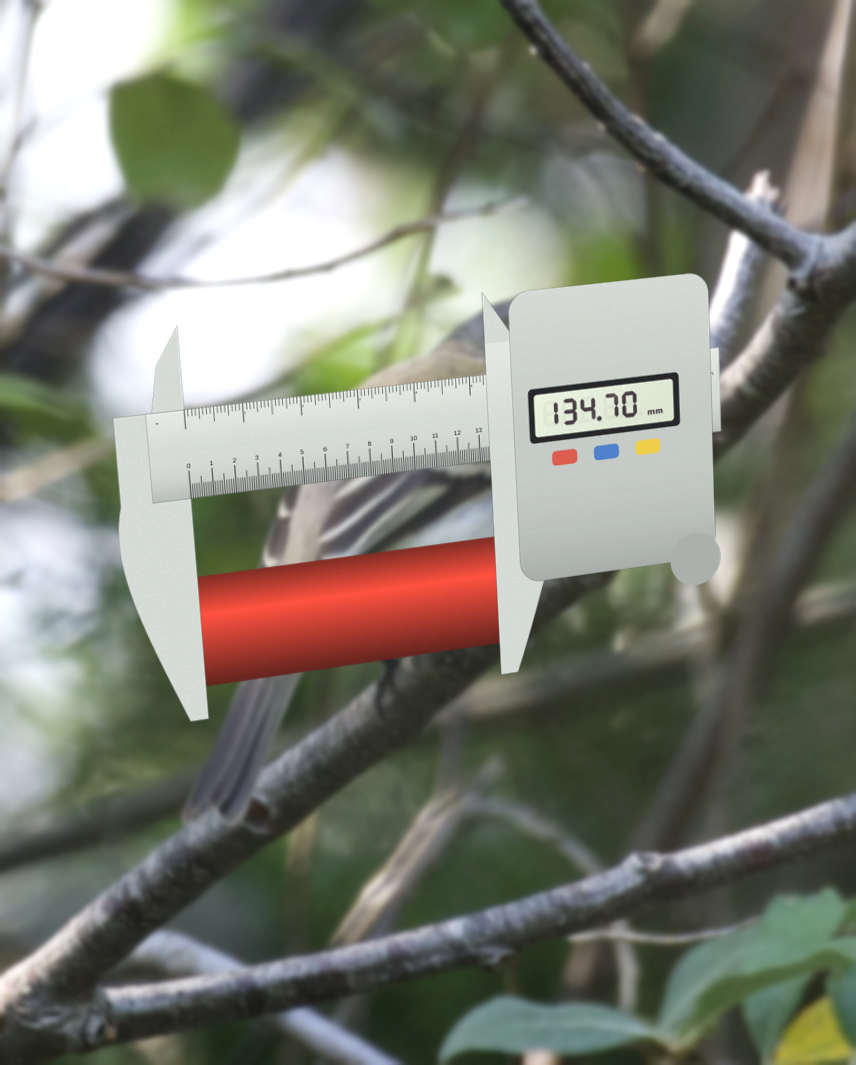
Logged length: **134.70** mm
